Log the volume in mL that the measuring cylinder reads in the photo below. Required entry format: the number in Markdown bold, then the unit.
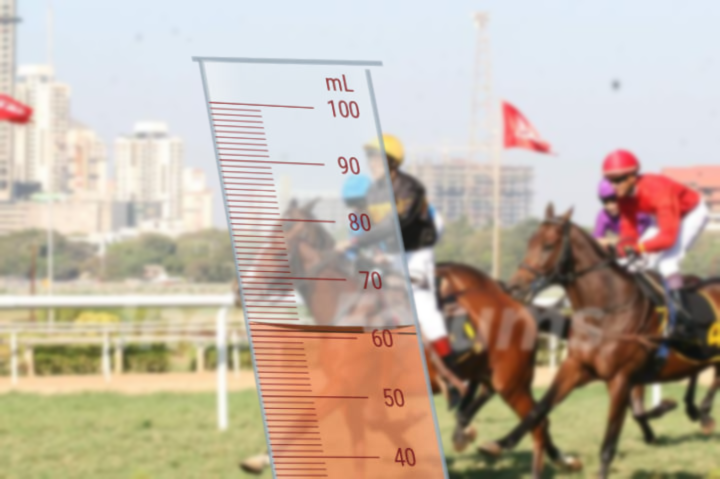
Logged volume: **61** mL
